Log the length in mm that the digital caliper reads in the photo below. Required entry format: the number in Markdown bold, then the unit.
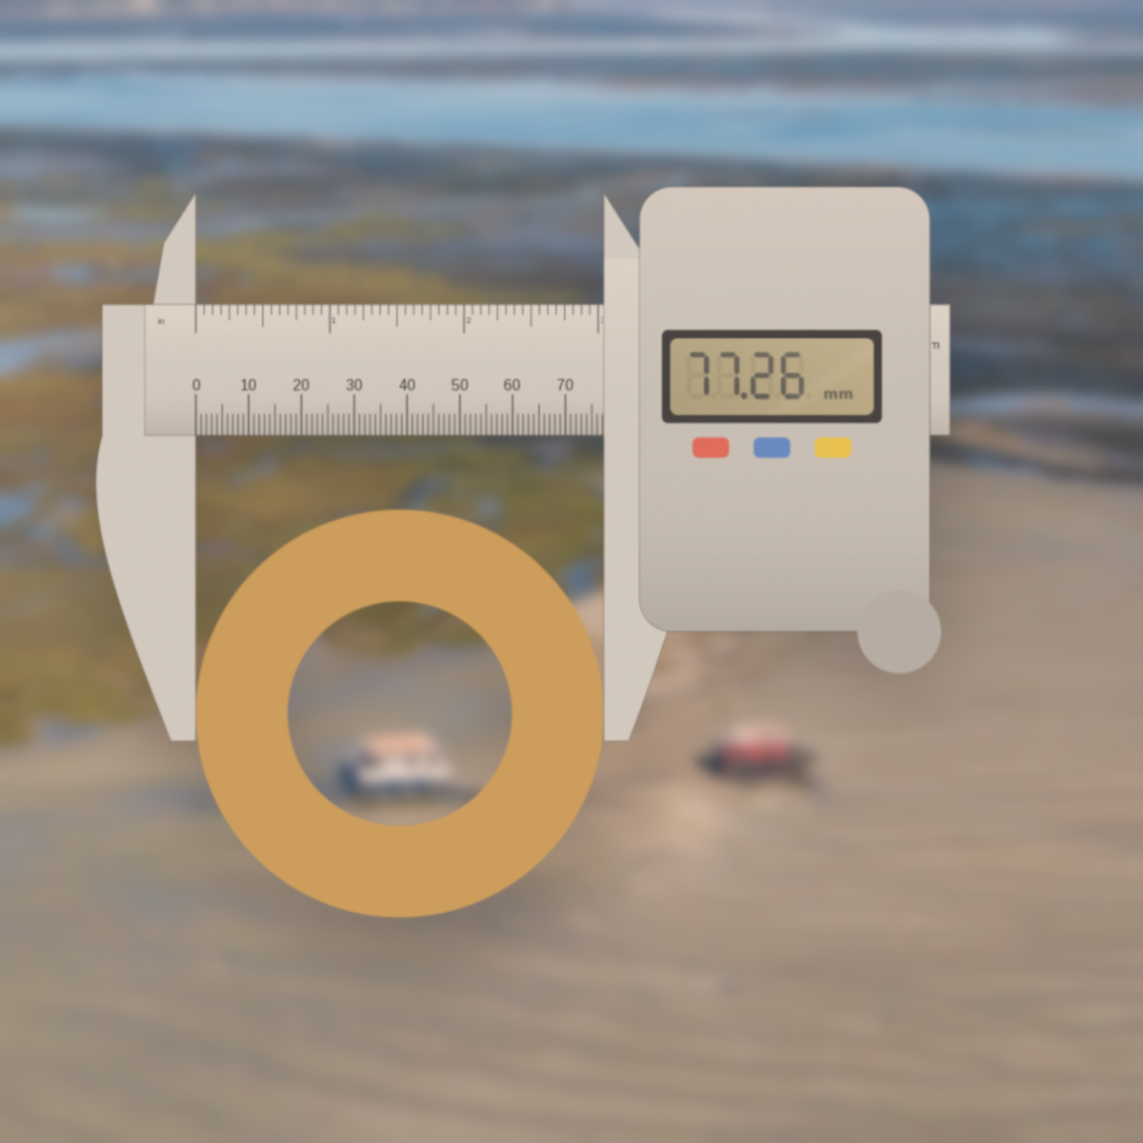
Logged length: **77.26** mm
